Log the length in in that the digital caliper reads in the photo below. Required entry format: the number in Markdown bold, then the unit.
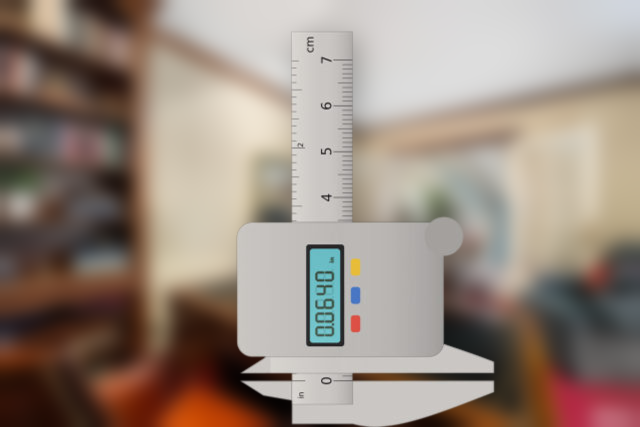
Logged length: **0.0640** in
